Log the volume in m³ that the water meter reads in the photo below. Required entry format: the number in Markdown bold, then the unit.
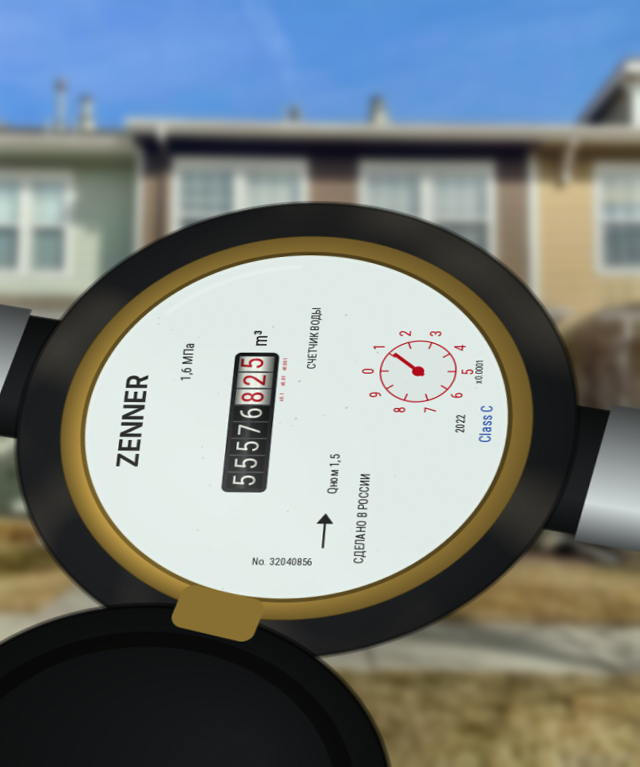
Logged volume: **55576.8251** m³
